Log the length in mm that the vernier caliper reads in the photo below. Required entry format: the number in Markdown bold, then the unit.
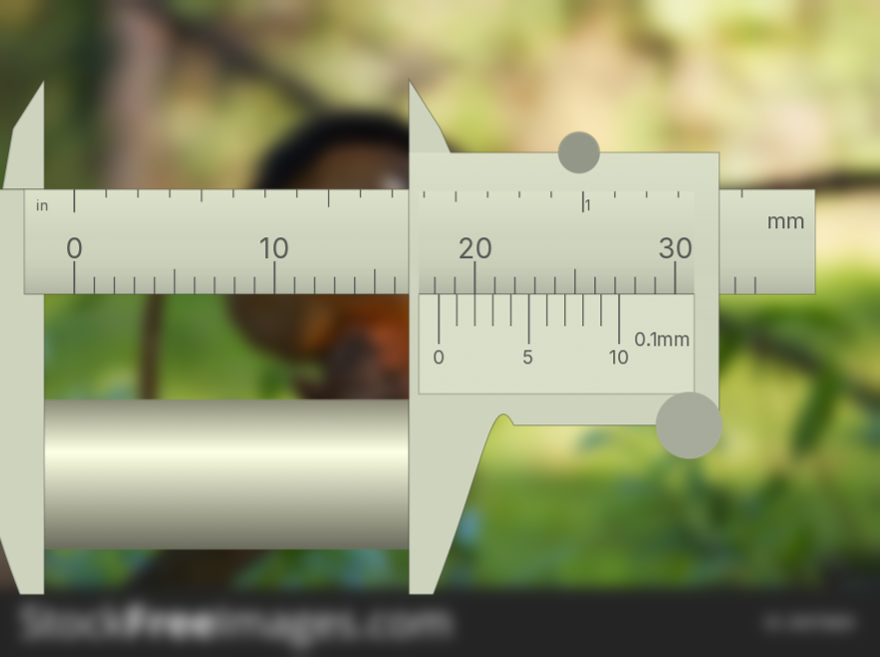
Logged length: **18.2** mm
